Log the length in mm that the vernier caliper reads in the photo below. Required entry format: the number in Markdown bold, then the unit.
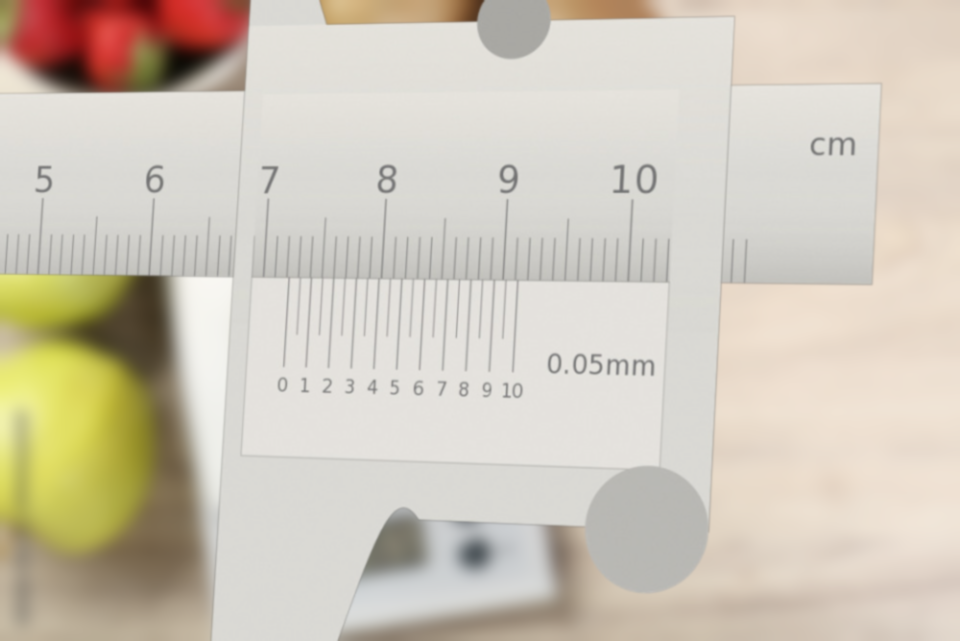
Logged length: **72.2** mm
